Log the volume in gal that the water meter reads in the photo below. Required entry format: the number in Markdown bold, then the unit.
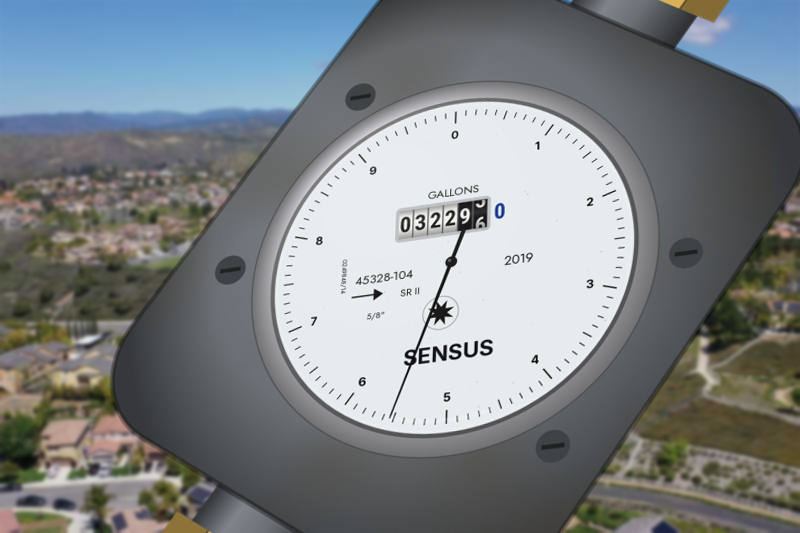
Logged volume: **322955.5** gal
